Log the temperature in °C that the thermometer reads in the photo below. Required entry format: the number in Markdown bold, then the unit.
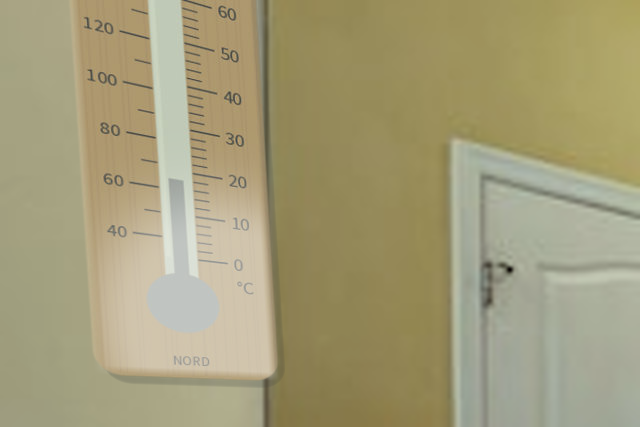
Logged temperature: **18** °C
